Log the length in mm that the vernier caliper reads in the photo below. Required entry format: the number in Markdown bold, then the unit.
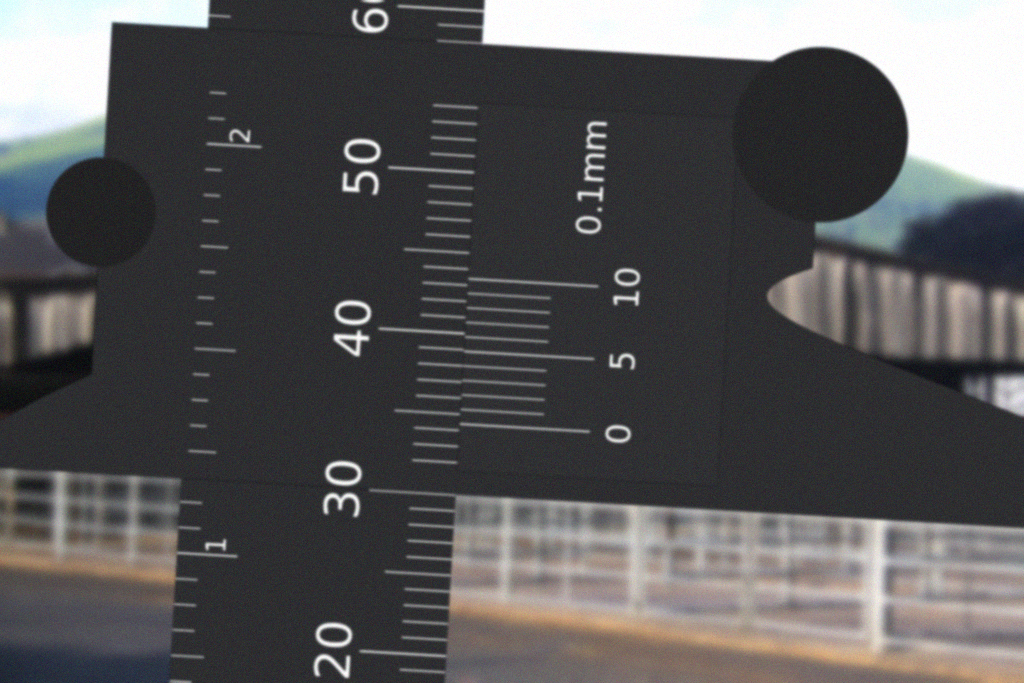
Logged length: **34.4** mm
